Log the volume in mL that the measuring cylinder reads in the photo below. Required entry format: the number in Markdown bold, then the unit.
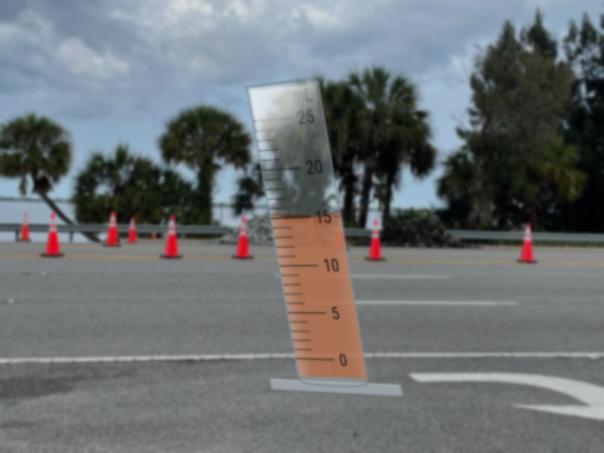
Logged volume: **15** mL
